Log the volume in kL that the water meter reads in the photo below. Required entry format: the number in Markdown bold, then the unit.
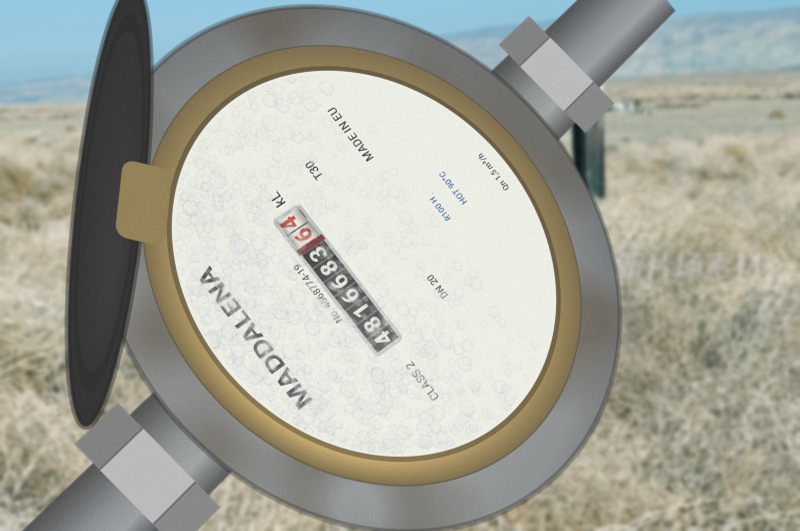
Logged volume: **4816683.64** kL
